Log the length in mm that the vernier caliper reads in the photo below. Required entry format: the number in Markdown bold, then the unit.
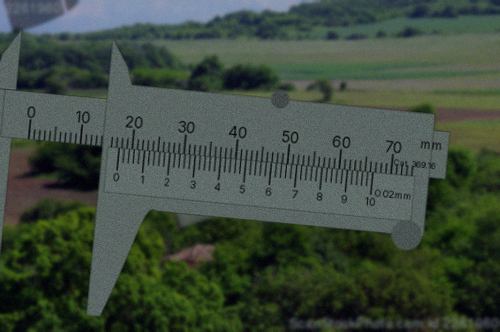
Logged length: **17.5** mm
